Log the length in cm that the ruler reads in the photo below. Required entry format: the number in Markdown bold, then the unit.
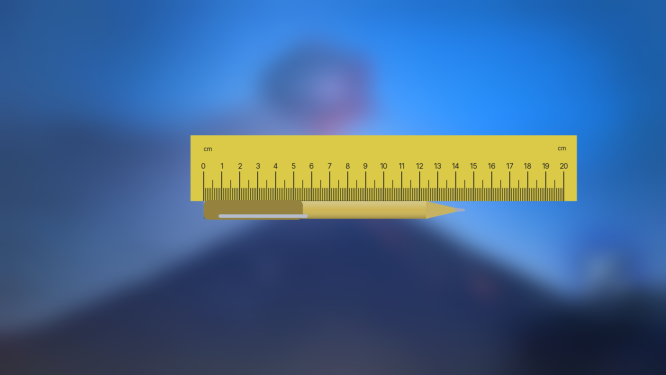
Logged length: **14.5** cm
